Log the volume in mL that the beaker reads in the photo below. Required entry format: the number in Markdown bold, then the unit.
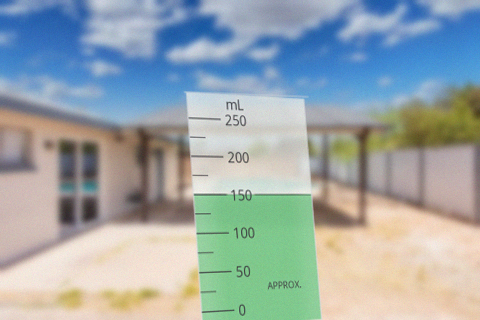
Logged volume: **150** mL
